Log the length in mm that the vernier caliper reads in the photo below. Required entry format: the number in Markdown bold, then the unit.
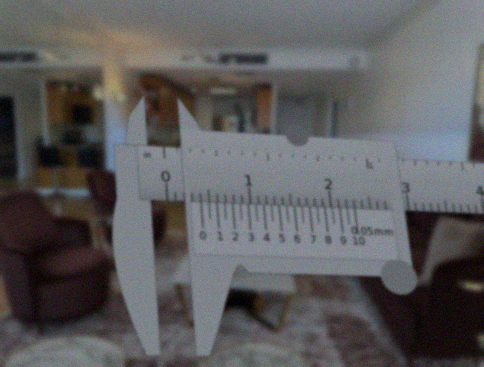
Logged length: **4.0** mm
